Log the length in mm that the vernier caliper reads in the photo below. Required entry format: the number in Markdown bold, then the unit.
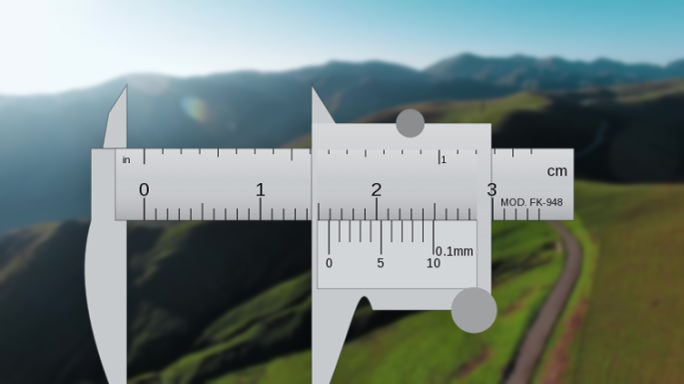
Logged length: **15.9** mm
